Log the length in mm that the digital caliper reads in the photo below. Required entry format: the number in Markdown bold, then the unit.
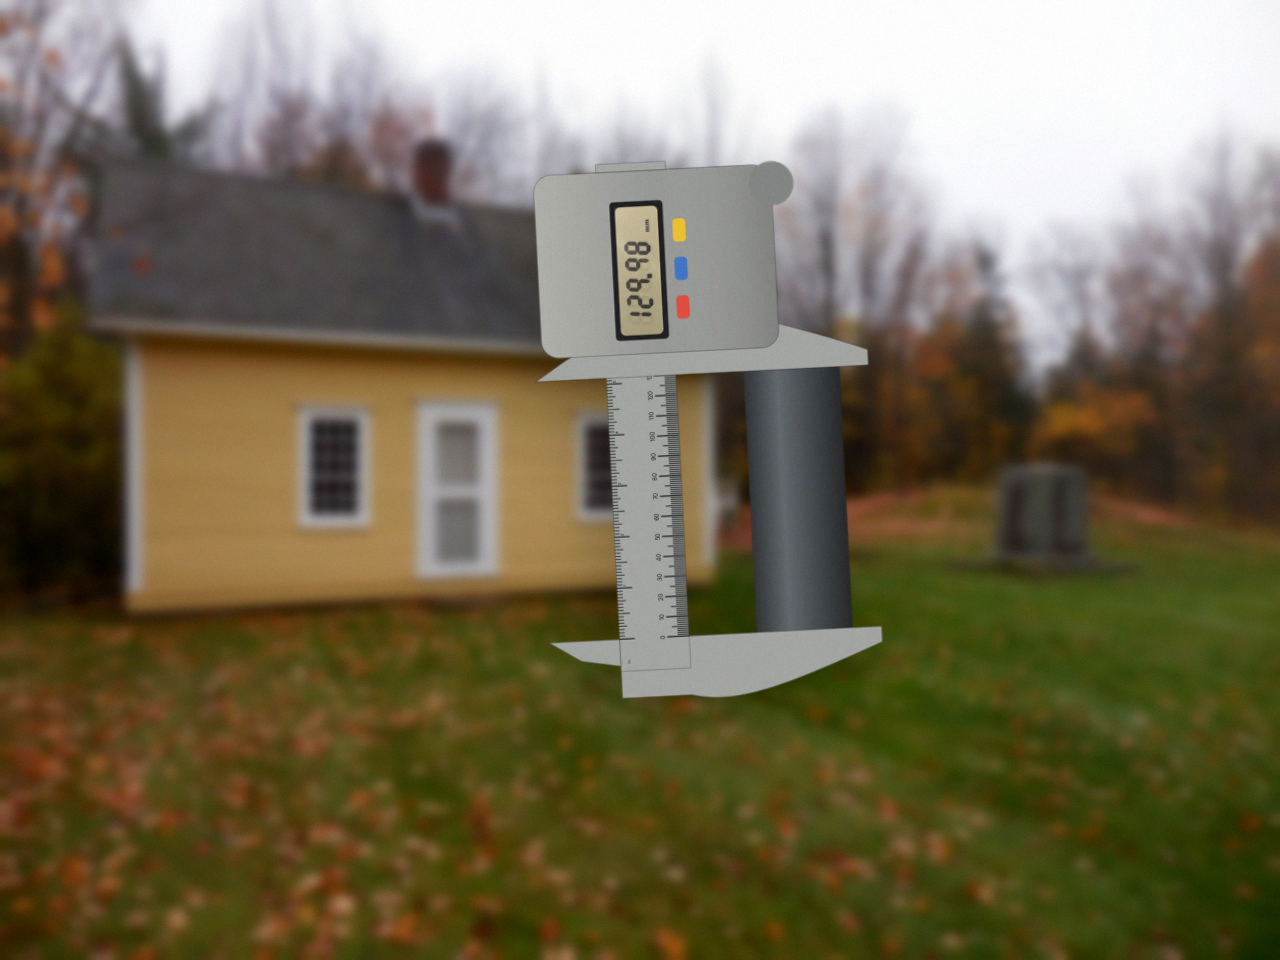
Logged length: **129.98** mm
